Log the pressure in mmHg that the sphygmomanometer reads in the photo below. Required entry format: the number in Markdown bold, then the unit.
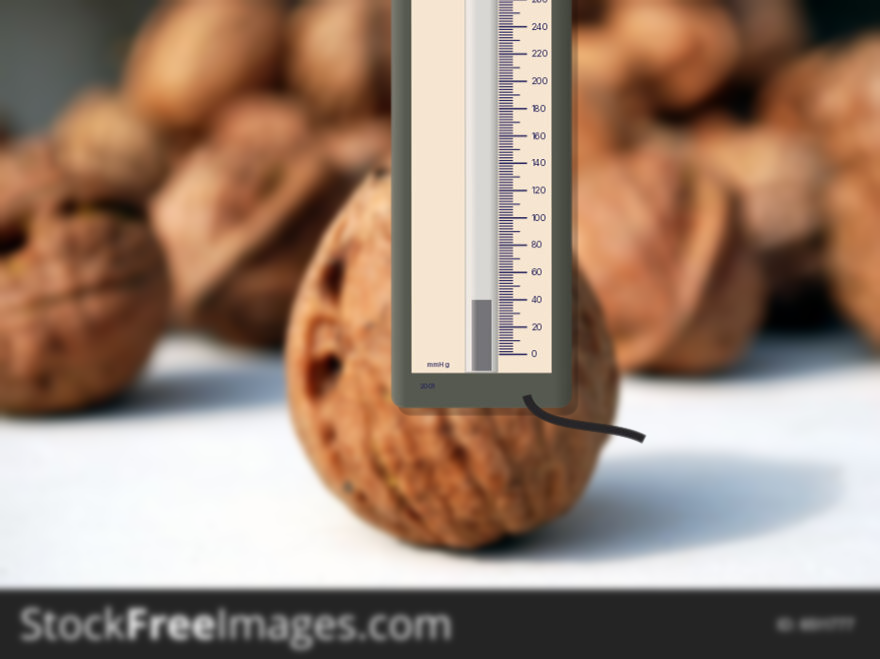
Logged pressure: **40** mmHg
